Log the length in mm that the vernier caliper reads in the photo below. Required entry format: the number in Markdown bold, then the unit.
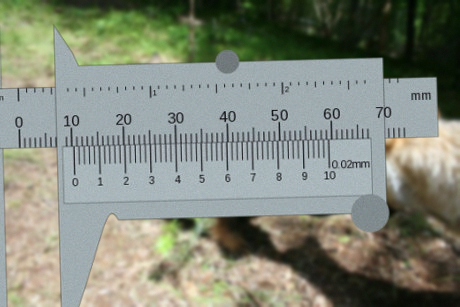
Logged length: **10.4** mm
